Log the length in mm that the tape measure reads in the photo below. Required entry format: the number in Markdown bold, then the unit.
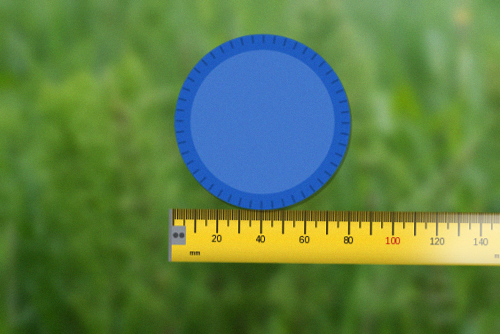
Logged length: **80** mm
